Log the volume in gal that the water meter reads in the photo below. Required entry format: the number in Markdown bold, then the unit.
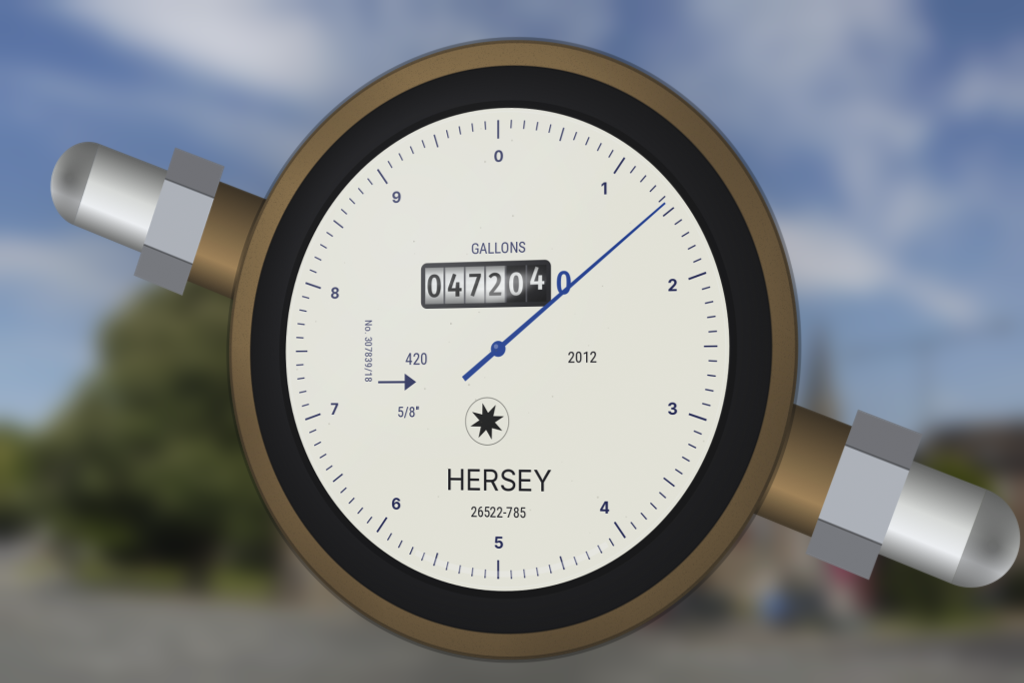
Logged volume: **472041.4** gal
